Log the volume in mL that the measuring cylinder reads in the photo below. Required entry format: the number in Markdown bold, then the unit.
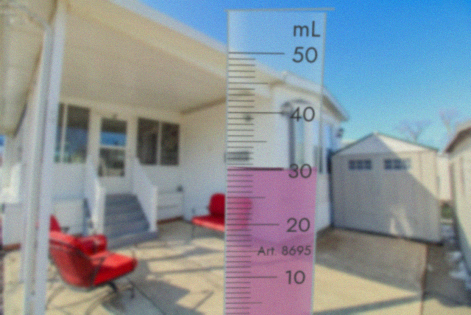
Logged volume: **30** mL
